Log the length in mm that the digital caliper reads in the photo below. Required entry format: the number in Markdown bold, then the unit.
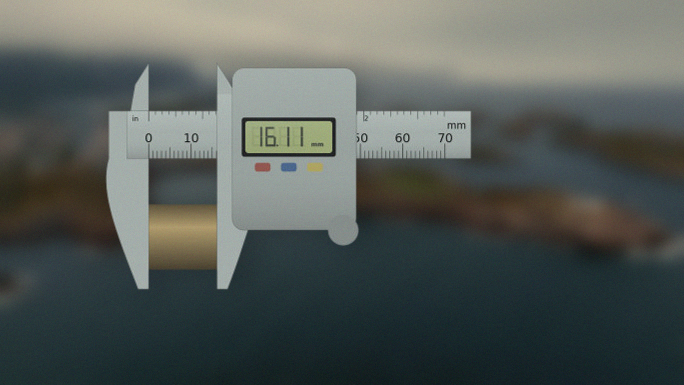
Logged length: **16.11** mm
